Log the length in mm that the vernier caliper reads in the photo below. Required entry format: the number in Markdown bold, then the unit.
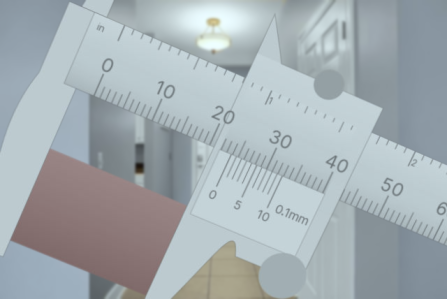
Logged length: **23.8** mm
